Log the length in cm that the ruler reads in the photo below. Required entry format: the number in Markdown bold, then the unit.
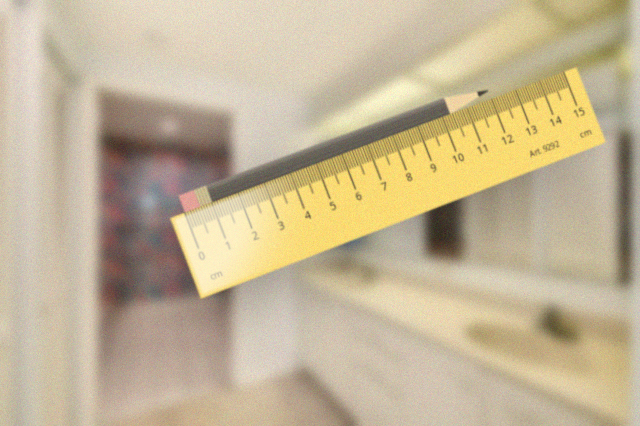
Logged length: **12** cm
